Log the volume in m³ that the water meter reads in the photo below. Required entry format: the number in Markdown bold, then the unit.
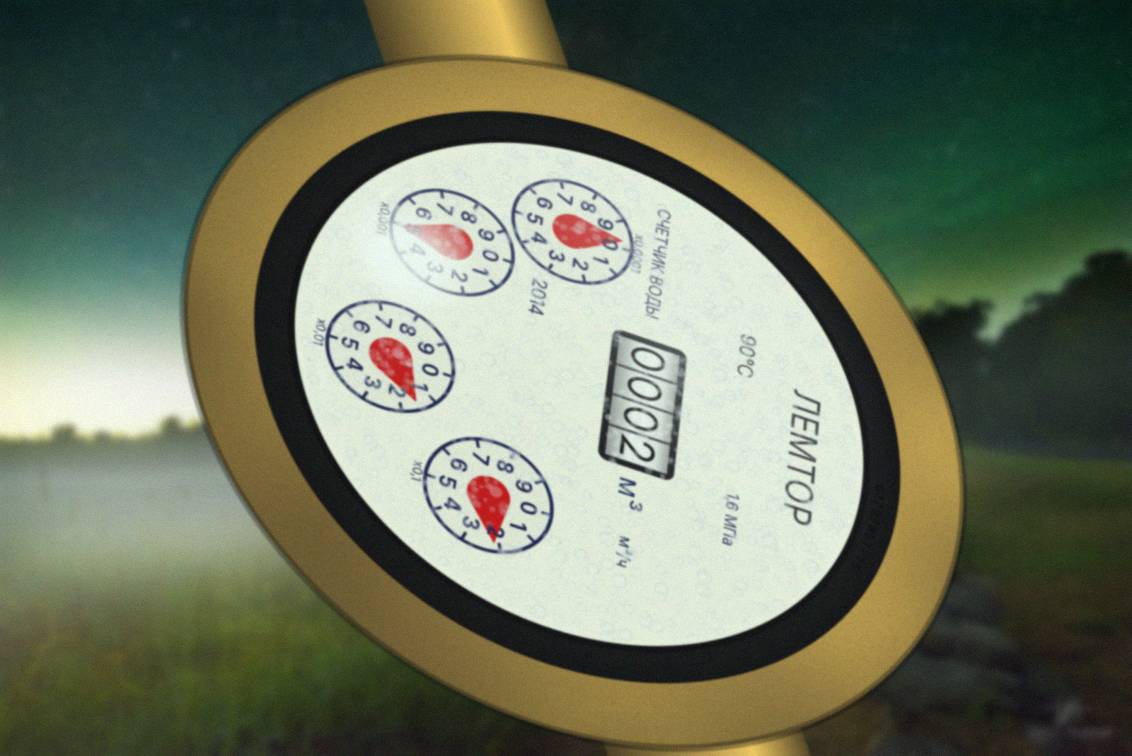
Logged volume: **2.2149** m³
